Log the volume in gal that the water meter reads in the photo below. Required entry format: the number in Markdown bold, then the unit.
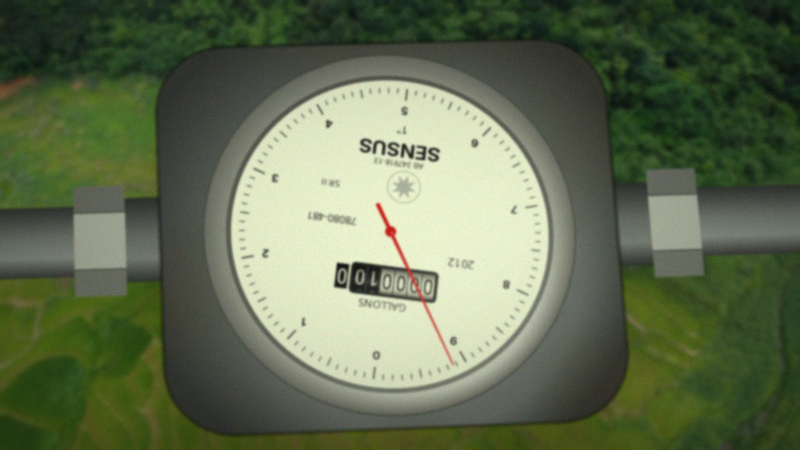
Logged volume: **99.1** gal
